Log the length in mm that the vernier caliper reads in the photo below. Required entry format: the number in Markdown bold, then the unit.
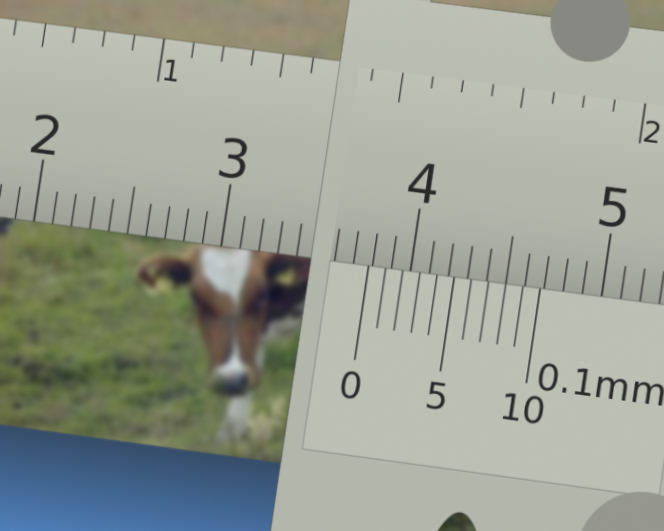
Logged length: **37.8** mm
